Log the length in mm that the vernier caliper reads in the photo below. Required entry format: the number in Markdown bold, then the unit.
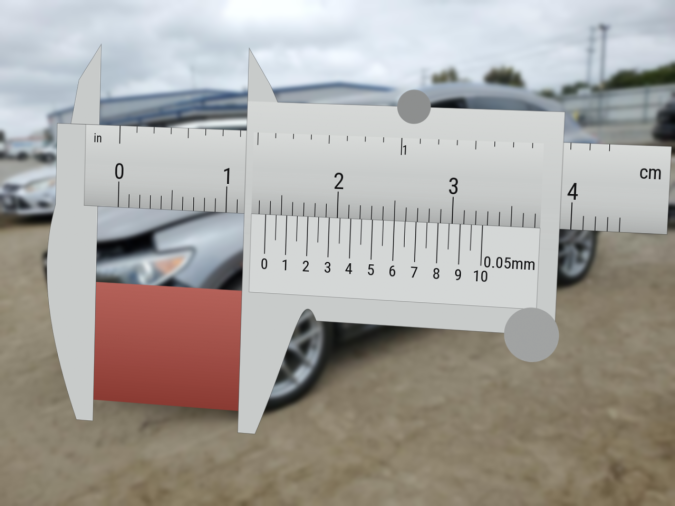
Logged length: **13.6** mm
